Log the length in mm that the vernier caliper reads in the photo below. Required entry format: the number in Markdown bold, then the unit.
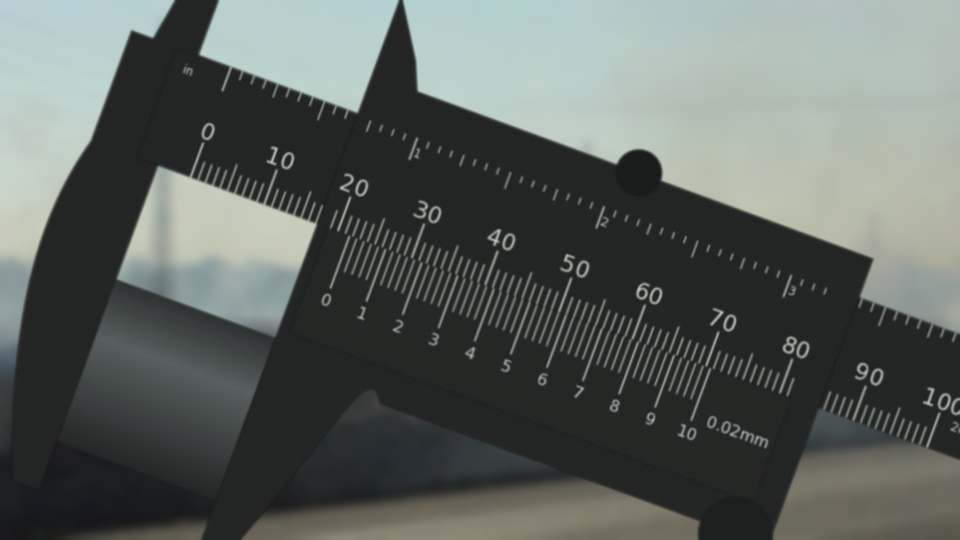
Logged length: **21.6** mm
